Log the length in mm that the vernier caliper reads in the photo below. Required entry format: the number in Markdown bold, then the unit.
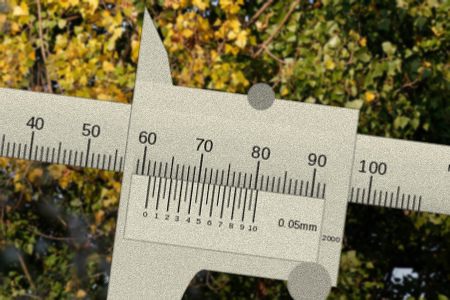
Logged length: **61.4** mm
